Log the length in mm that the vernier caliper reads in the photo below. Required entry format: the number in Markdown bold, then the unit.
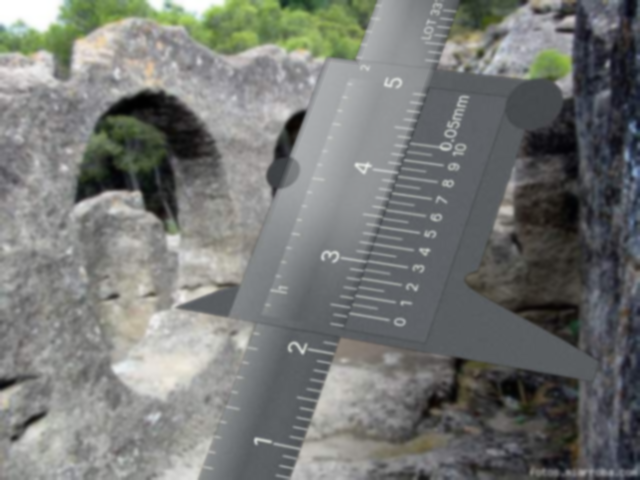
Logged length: **24.4** mm
